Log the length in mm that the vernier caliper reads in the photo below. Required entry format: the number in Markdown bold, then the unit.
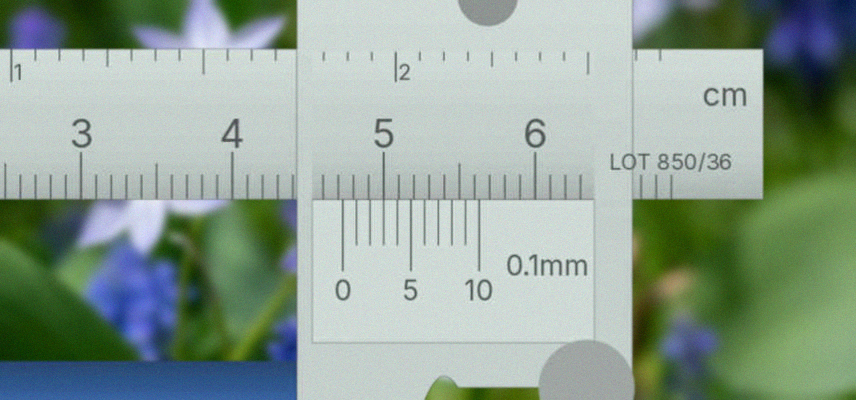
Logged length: **47.3** mm
